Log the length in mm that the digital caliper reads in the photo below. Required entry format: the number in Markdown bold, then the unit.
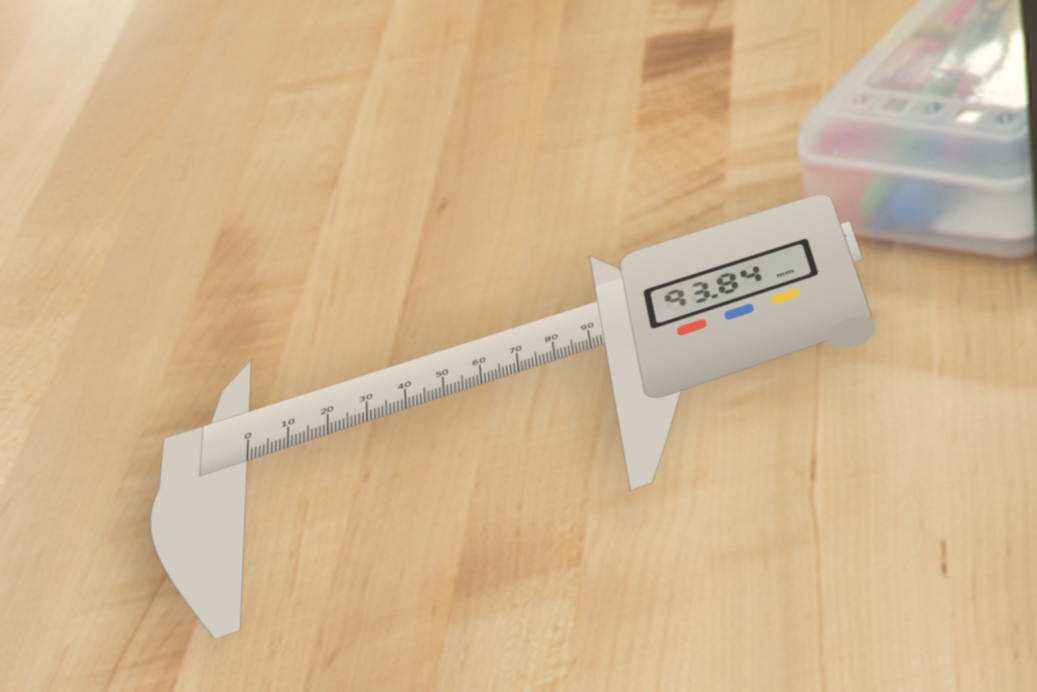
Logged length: **93.84** mm
